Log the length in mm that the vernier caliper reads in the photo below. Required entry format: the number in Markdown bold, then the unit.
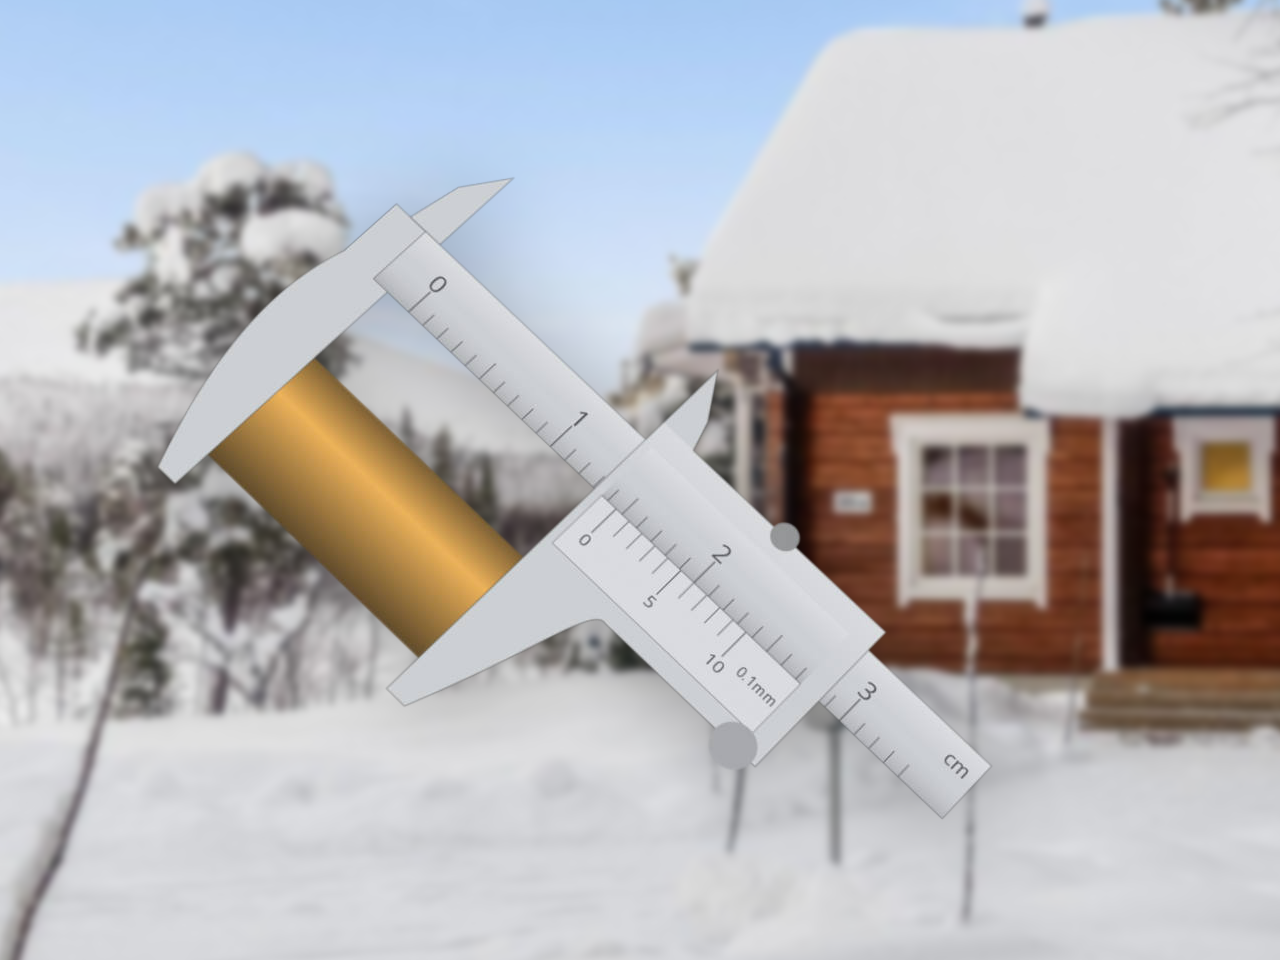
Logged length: **14.6** mm
